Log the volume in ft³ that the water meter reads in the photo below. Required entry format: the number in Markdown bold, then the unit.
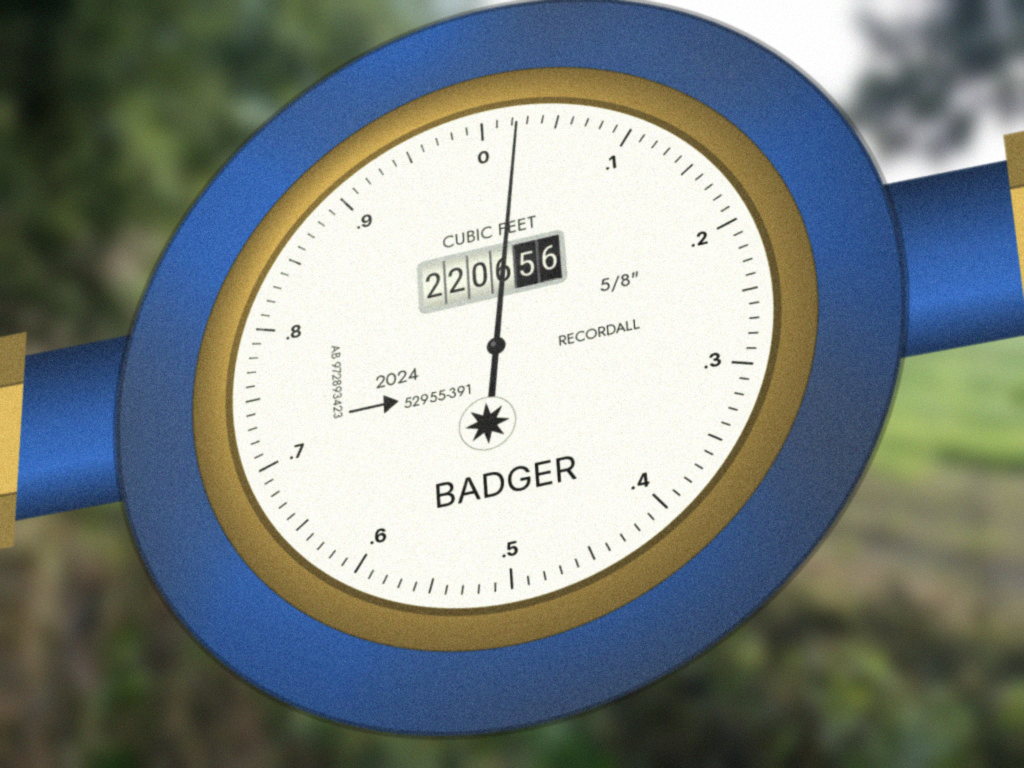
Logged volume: **220656.02** ft³
